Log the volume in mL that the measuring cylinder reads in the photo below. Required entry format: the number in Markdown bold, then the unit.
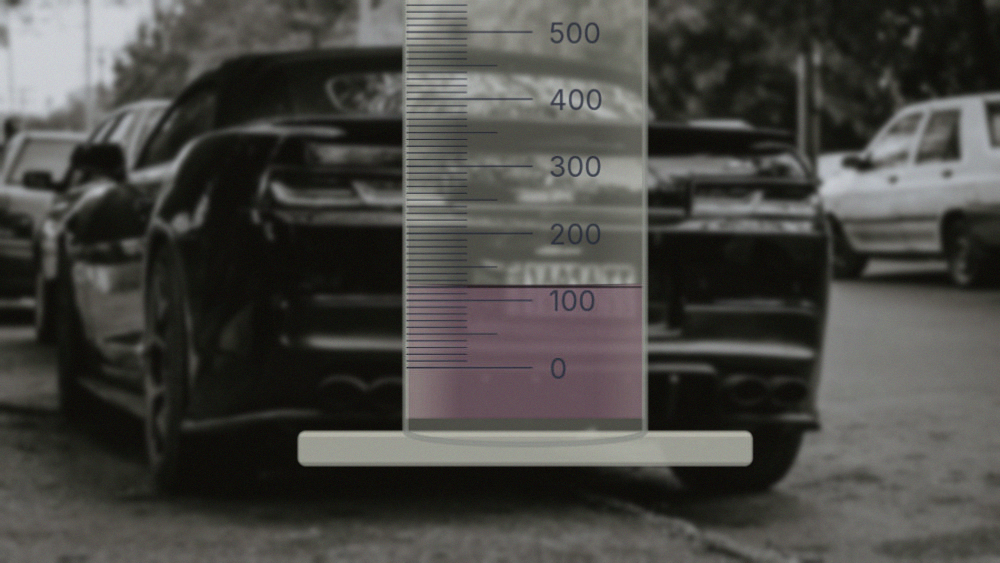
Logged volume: **120** mL
